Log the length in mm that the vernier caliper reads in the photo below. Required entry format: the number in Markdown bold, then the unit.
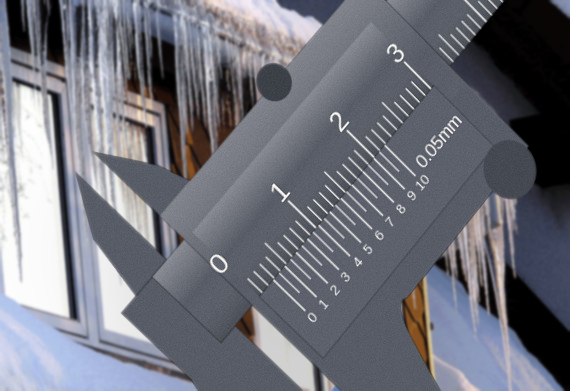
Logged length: **2.8** mm
